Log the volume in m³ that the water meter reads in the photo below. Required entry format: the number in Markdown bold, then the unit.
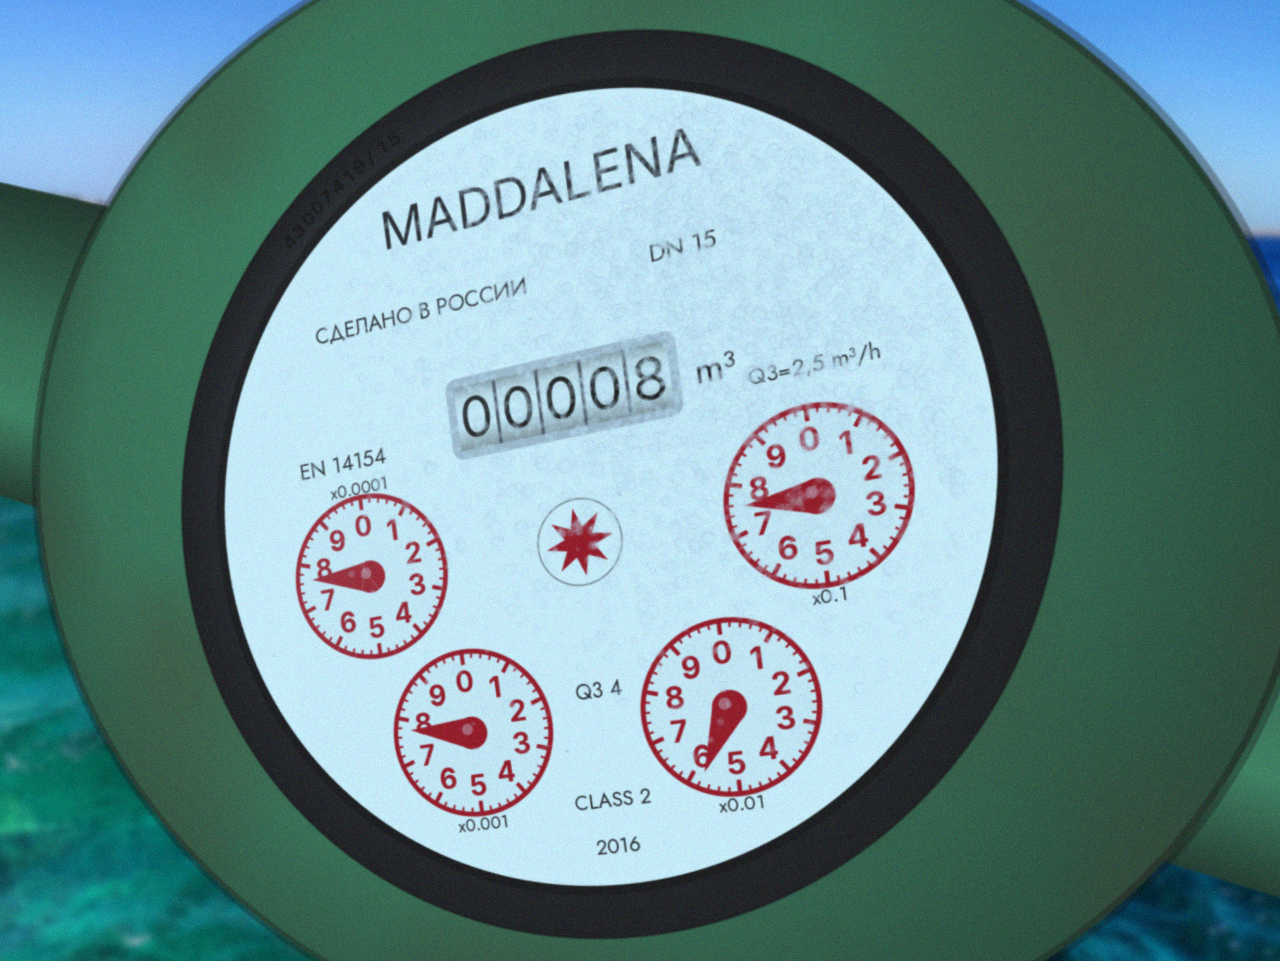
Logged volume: **8.7577** m³
